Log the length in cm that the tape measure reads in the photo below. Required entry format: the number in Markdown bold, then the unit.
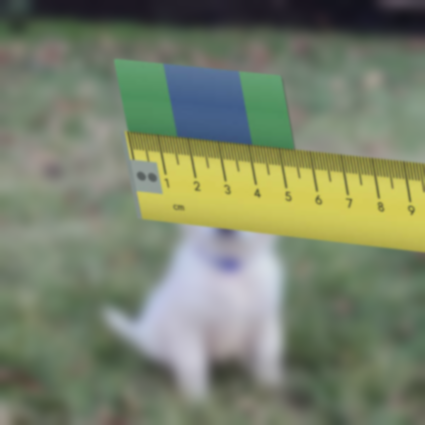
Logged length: **5.5** cm
